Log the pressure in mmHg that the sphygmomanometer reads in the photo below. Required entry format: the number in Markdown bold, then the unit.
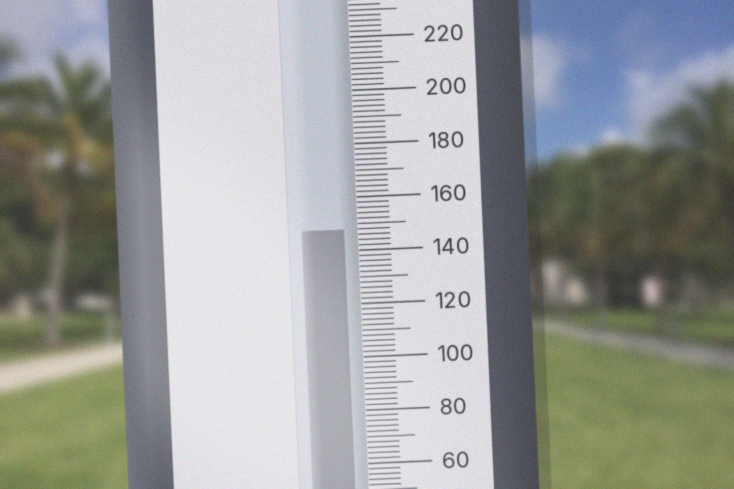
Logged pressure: **148** mmHg
